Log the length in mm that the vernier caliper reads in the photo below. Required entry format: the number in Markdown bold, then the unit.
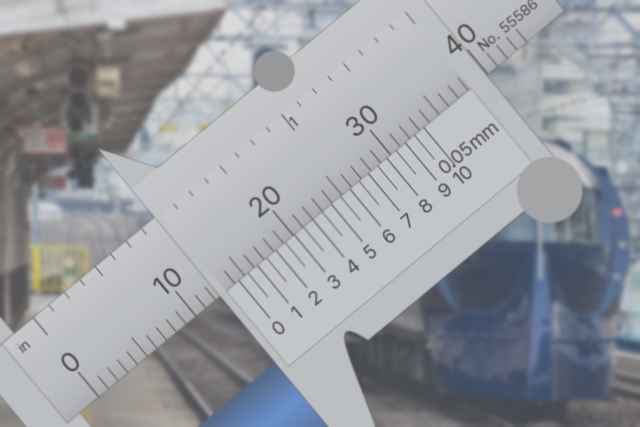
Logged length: **14.4** mm
